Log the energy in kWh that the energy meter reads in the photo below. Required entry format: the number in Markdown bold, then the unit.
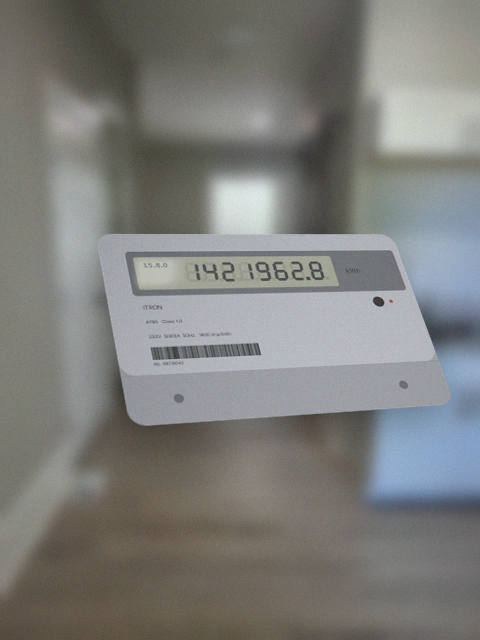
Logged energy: **1421962.8** kWh
